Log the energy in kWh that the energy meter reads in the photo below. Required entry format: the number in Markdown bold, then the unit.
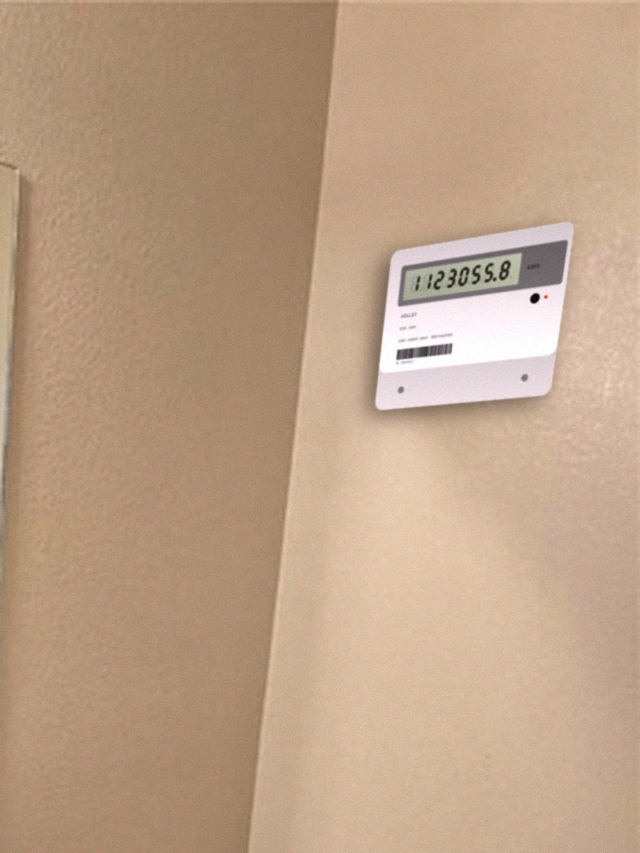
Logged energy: **1123055.8** kWh
